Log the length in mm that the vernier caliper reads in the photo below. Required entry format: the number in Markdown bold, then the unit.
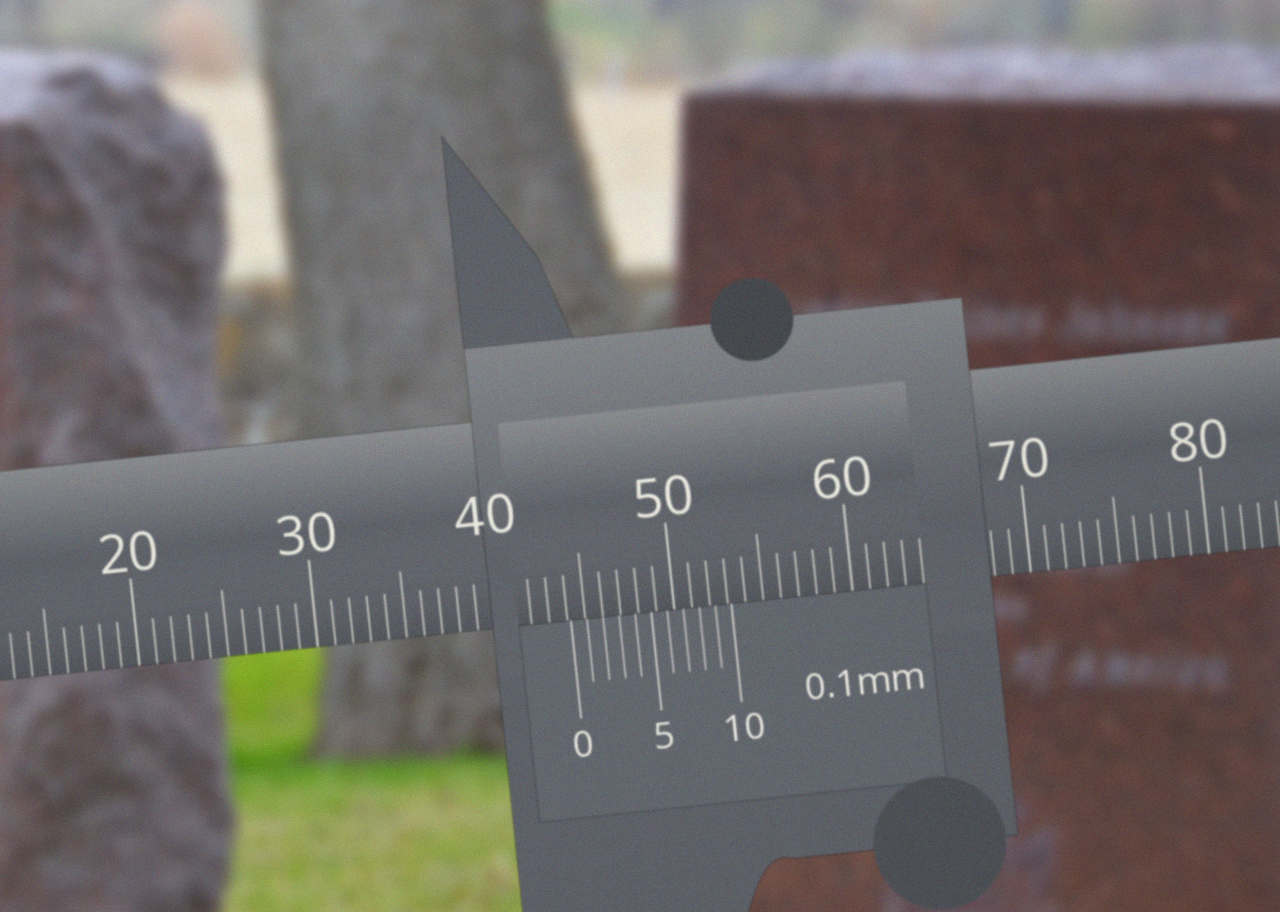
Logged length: **44.2** mm
